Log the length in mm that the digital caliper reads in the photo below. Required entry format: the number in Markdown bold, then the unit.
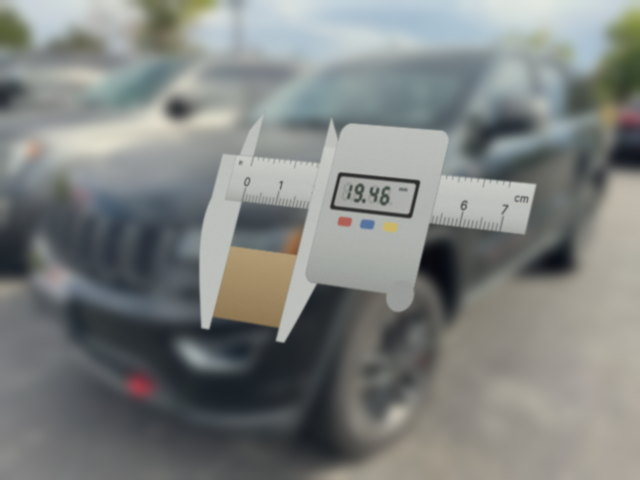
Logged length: **19.46** mm
